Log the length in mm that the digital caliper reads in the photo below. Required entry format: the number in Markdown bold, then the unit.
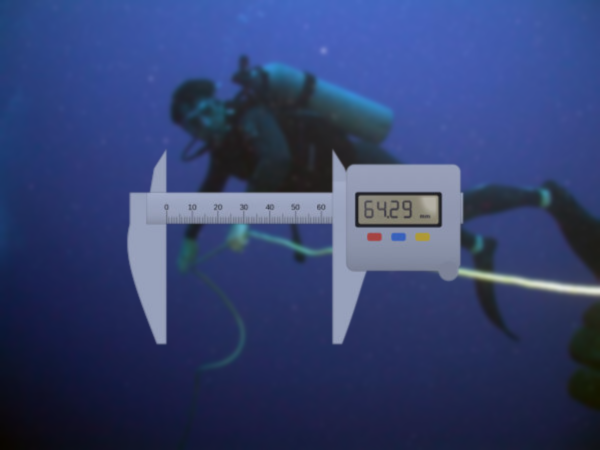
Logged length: **64.29** mm
